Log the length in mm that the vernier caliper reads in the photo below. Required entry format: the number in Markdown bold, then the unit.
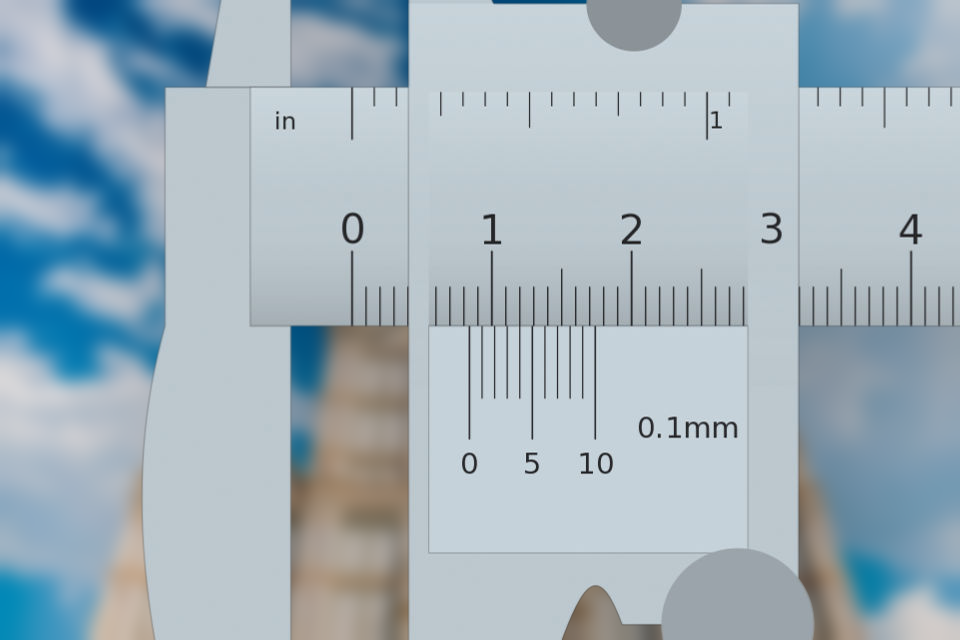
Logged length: **8.4** mm
